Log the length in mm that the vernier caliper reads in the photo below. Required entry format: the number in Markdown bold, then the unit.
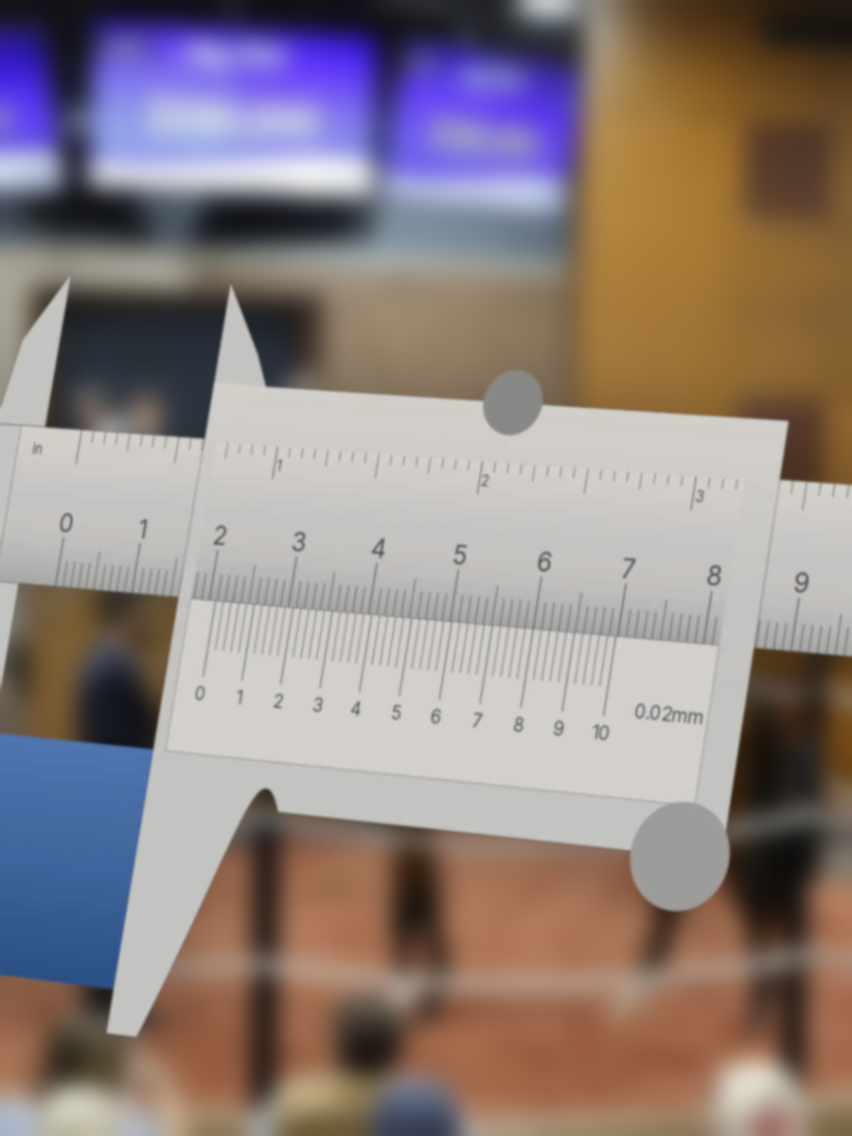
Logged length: **20.8** mm
